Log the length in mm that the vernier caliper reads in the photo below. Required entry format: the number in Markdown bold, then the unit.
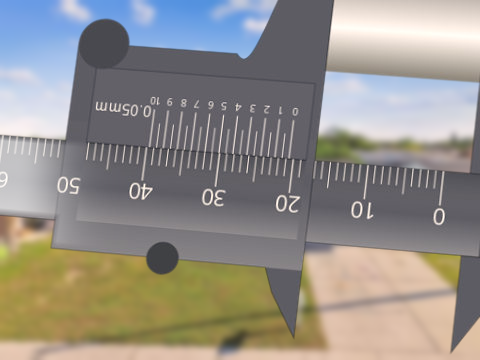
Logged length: **20.6** mm
